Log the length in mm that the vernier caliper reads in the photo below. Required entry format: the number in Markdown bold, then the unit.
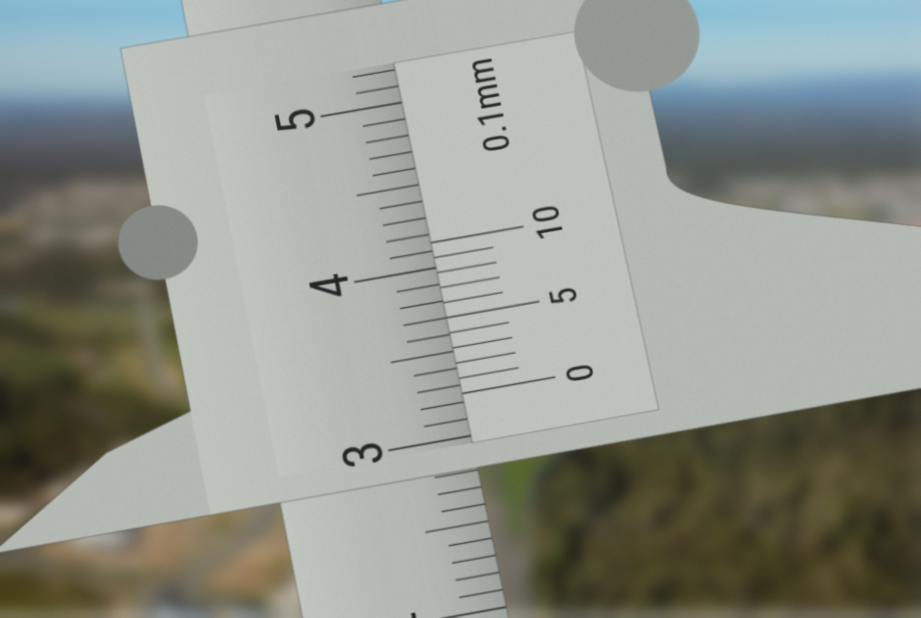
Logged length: **32.5** mm
